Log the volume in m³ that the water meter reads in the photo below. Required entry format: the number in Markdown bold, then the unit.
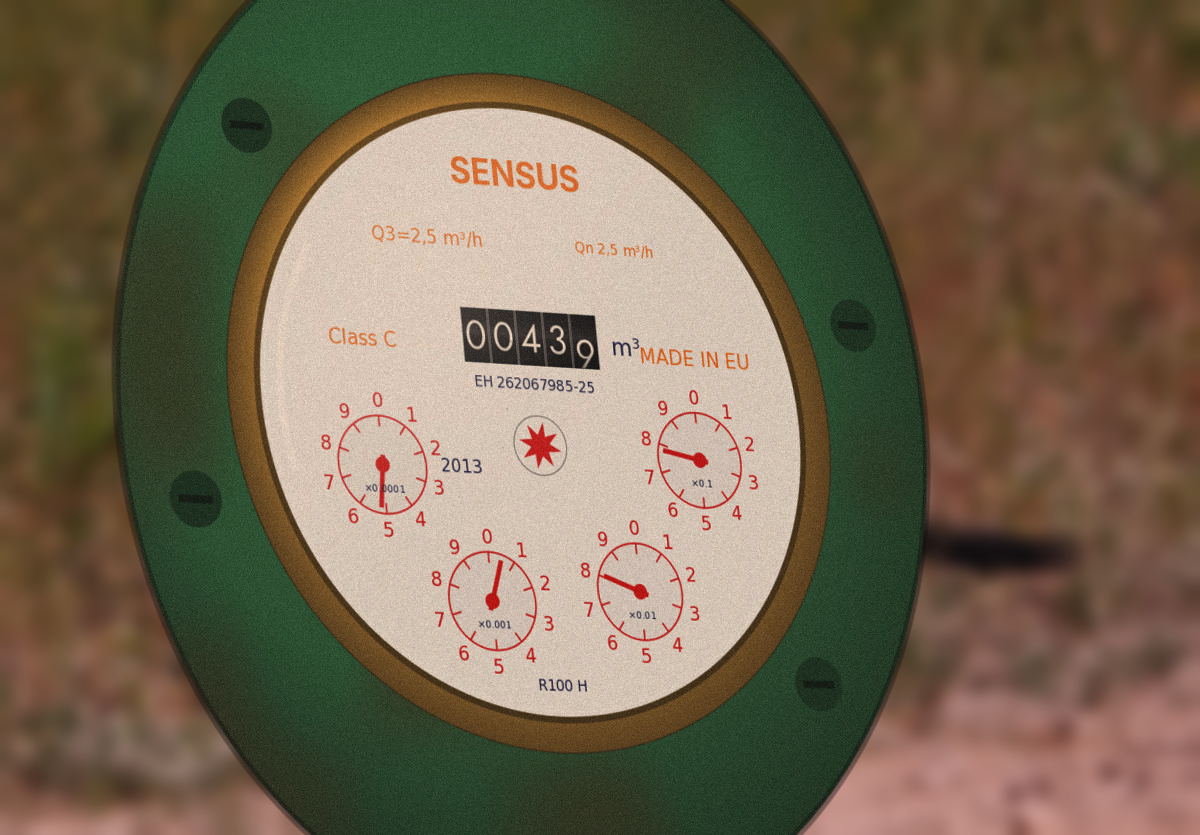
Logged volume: **438.7805** m³
